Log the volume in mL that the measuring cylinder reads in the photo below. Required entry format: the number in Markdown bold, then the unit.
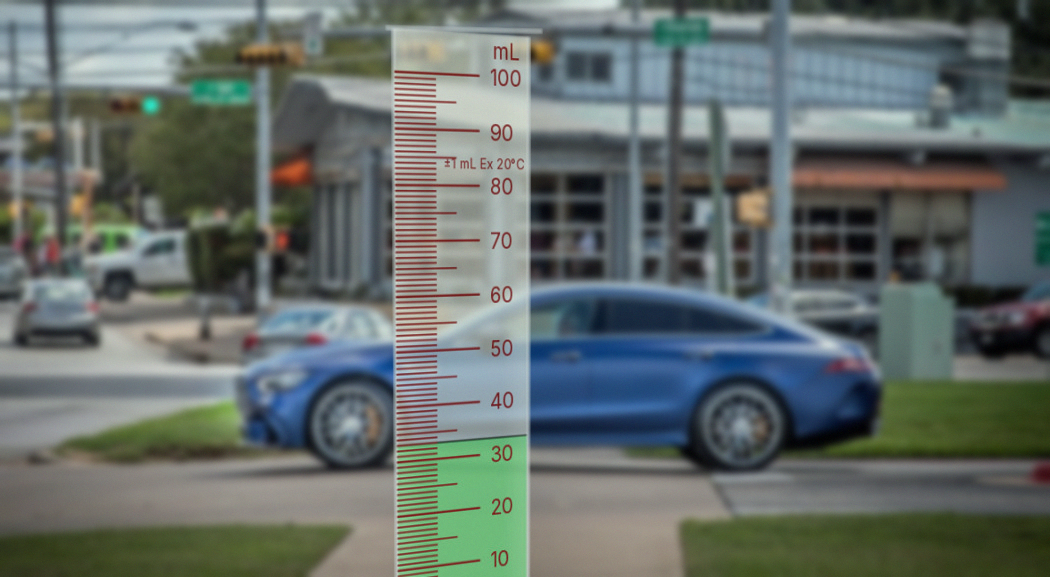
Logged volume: **33** mL
